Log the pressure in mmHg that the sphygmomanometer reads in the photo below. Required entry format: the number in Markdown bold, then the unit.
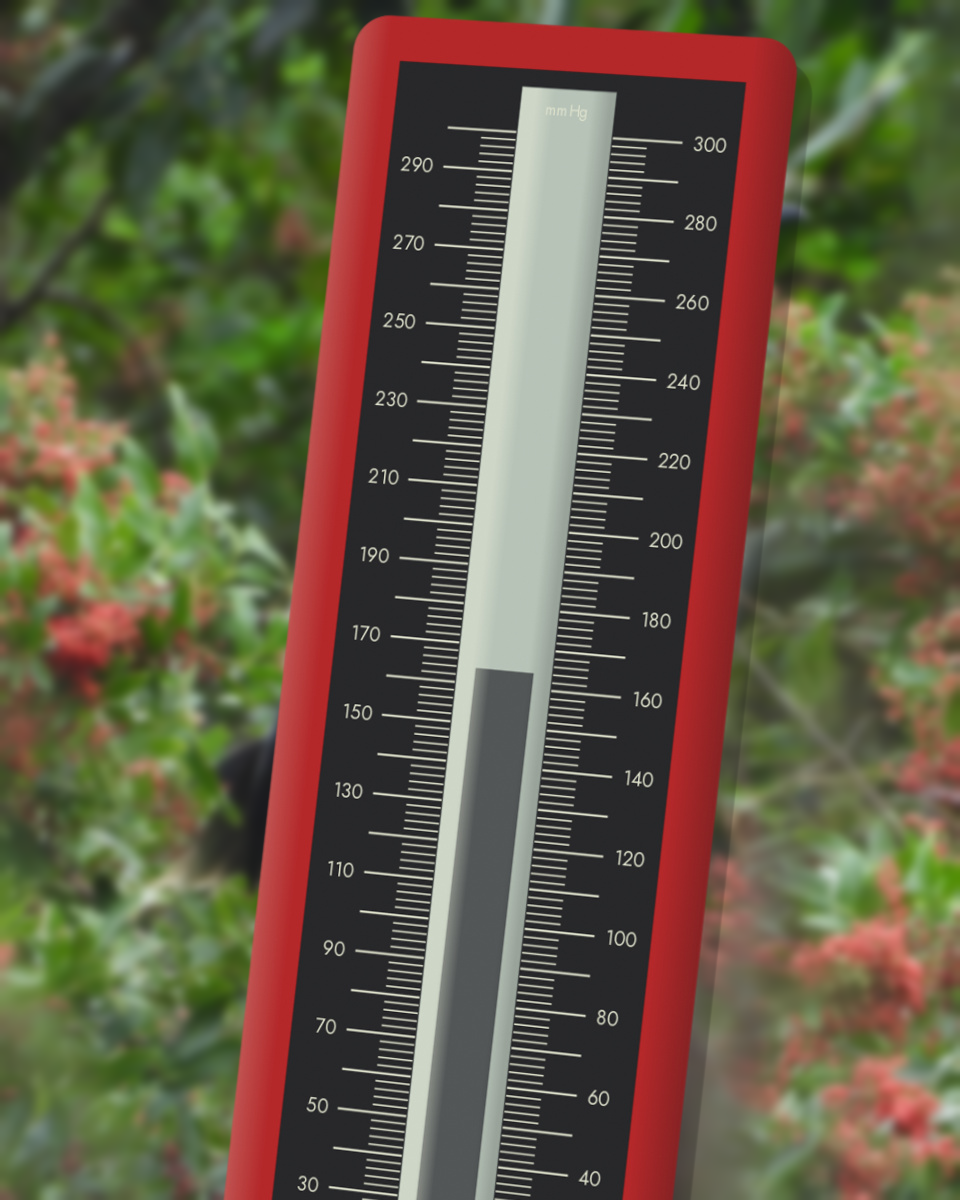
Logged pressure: **164** mmHg
